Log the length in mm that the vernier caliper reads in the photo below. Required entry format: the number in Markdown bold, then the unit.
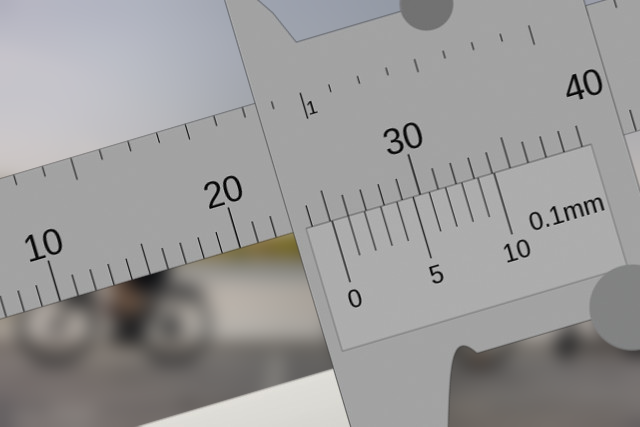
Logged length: **25.1** mm
